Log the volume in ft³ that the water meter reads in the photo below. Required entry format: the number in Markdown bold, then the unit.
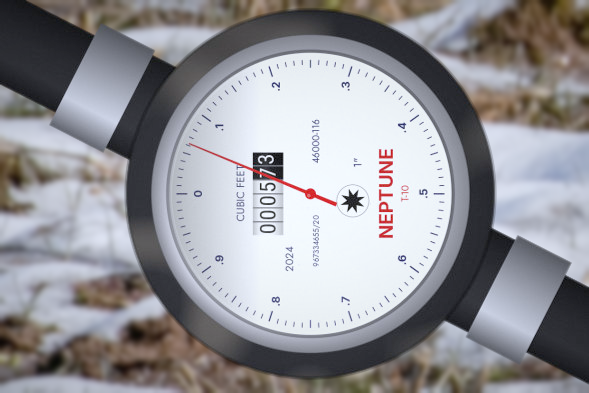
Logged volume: **573.06** ft³
